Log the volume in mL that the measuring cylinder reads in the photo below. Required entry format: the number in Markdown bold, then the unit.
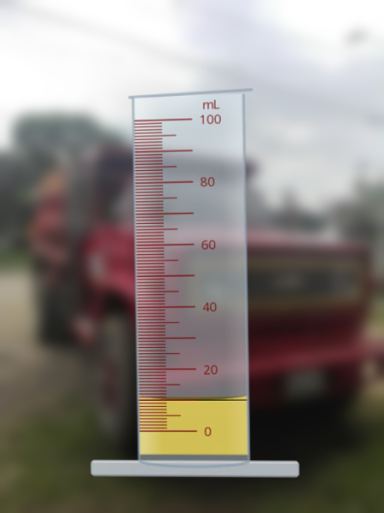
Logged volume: **10** mL
